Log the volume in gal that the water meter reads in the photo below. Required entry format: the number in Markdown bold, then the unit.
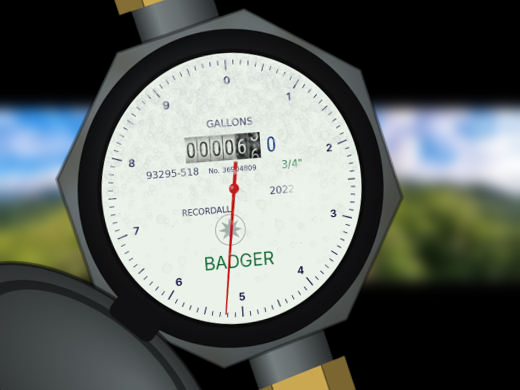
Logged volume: **655.2** gal
